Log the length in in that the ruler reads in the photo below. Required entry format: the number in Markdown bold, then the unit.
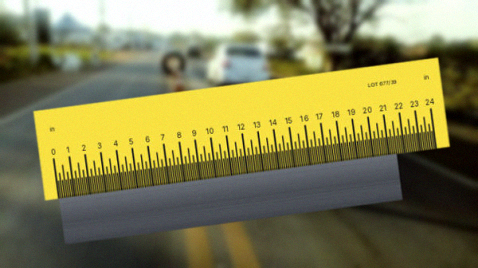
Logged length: **21.5** in
